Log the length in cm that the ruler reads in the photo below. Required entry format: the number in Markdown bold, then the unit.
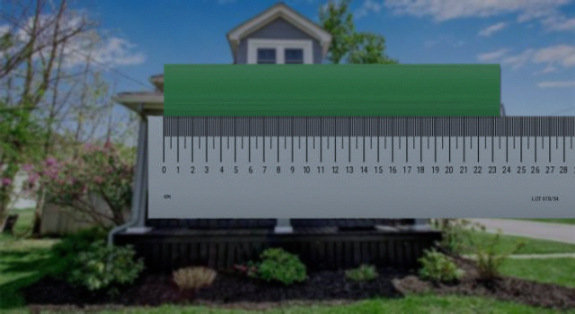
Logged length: **23.5** cm
